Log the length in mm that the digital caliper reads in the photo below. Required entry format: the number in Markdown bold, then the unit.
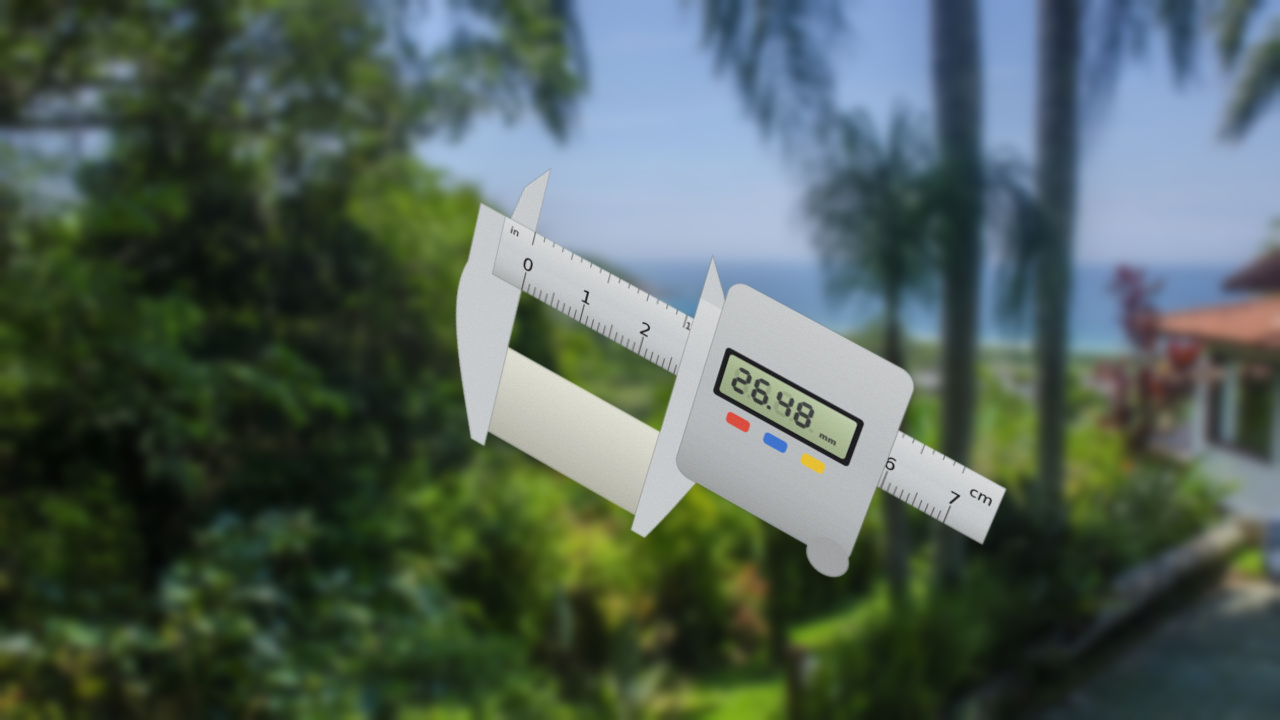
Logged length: **26.48** mm
